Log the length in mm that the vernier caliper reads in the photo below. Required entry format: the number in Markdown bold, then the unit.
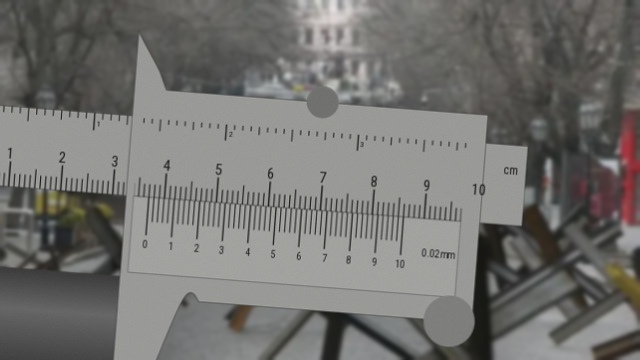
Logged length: **37.0** mm
